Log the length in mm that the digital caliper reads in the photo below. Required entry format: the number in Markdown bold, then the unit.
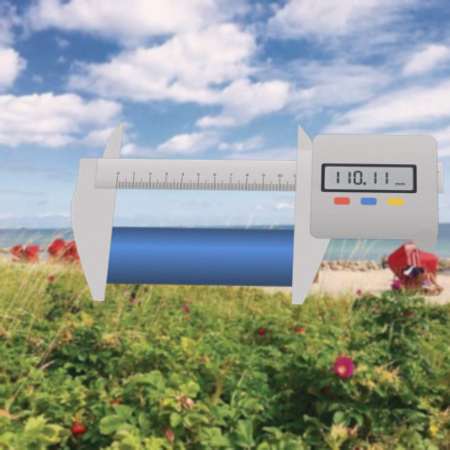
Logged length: **110.11** mm
